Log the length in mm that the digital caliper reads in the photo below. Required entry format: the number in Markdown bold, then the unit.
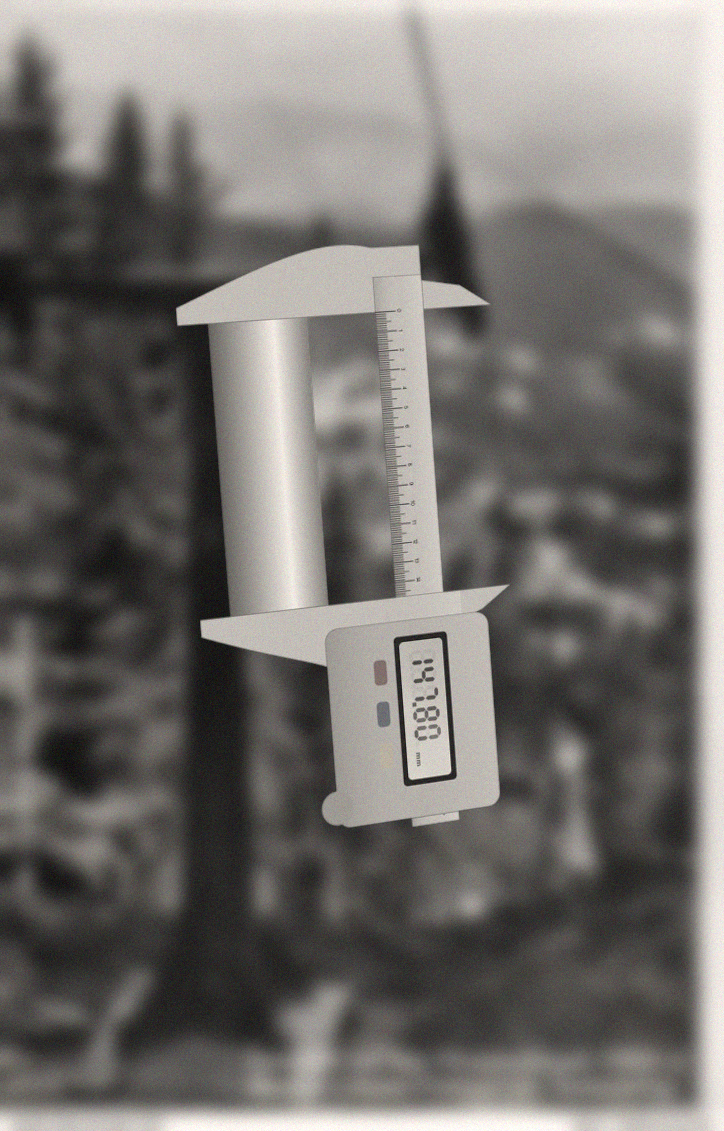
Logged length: **147.80** mm
